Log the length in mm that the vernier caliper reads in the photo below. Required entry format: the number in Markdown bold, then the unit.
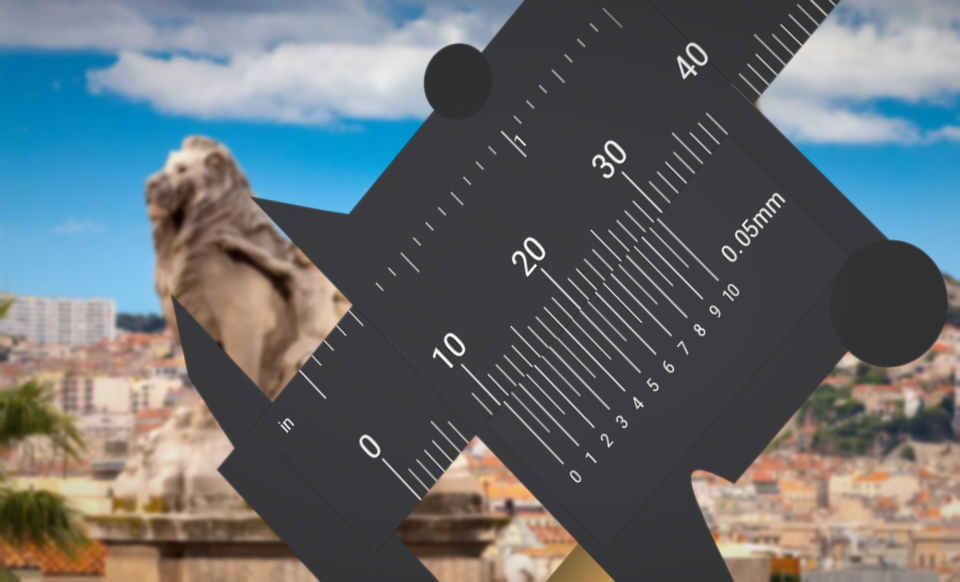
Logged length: **10.4** mm
